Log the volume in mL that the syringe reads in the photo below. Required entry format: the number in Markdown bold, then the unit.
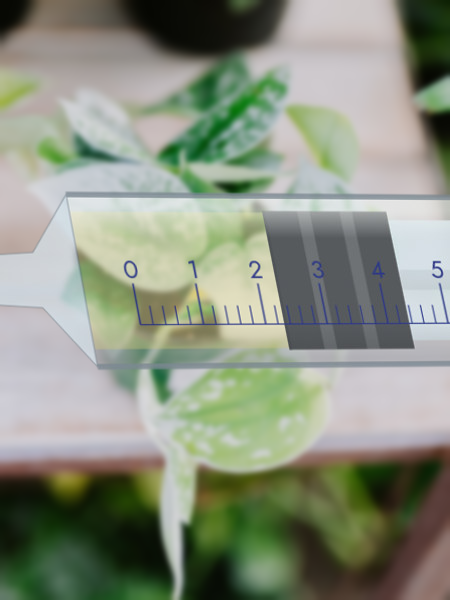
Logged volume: **2.3** mL
